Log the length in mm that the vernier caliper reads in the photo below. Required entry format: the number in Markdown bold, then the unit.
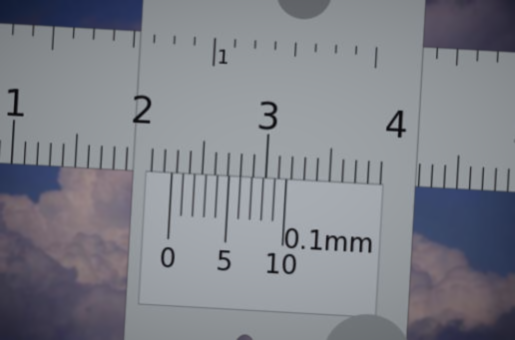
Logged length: **22.6** mm
